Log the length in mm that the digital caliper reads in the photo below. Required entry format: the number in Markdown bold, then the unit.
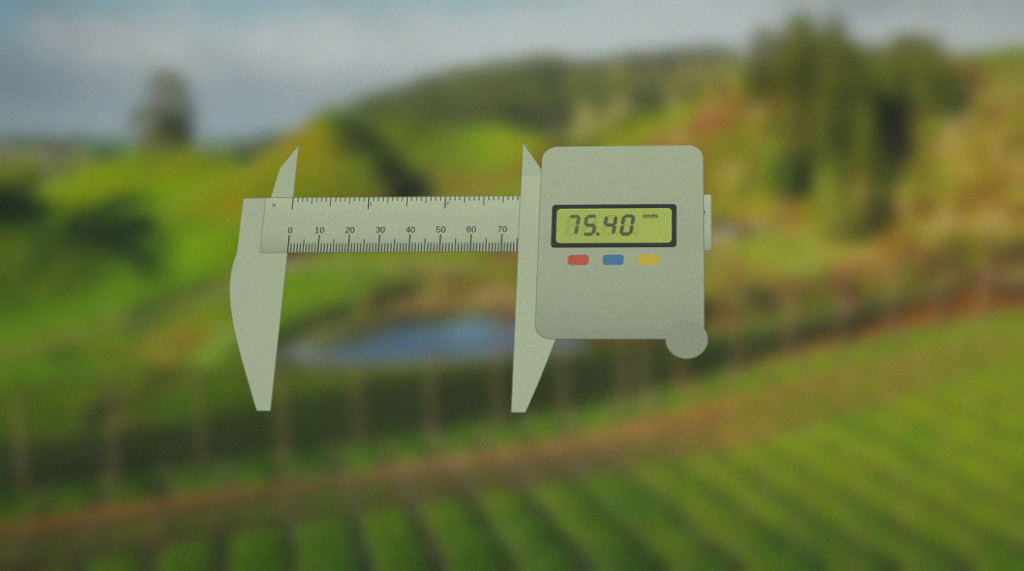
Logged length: **75.40** mm
